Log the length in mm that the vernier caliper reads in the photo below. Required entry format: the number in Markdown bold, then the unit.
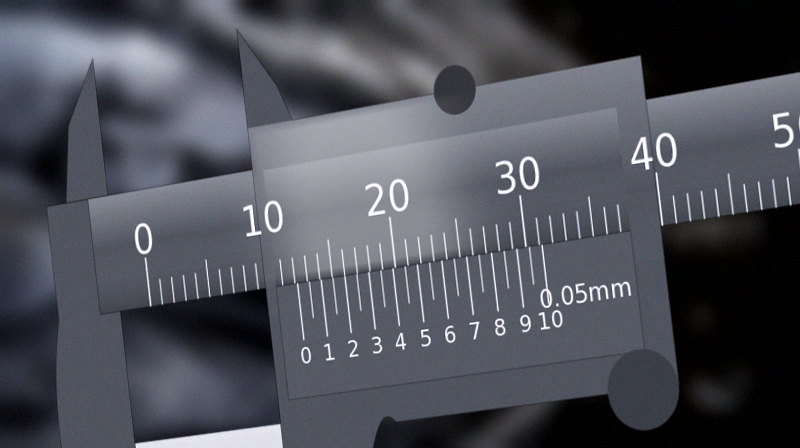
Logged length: **12.2** mm
